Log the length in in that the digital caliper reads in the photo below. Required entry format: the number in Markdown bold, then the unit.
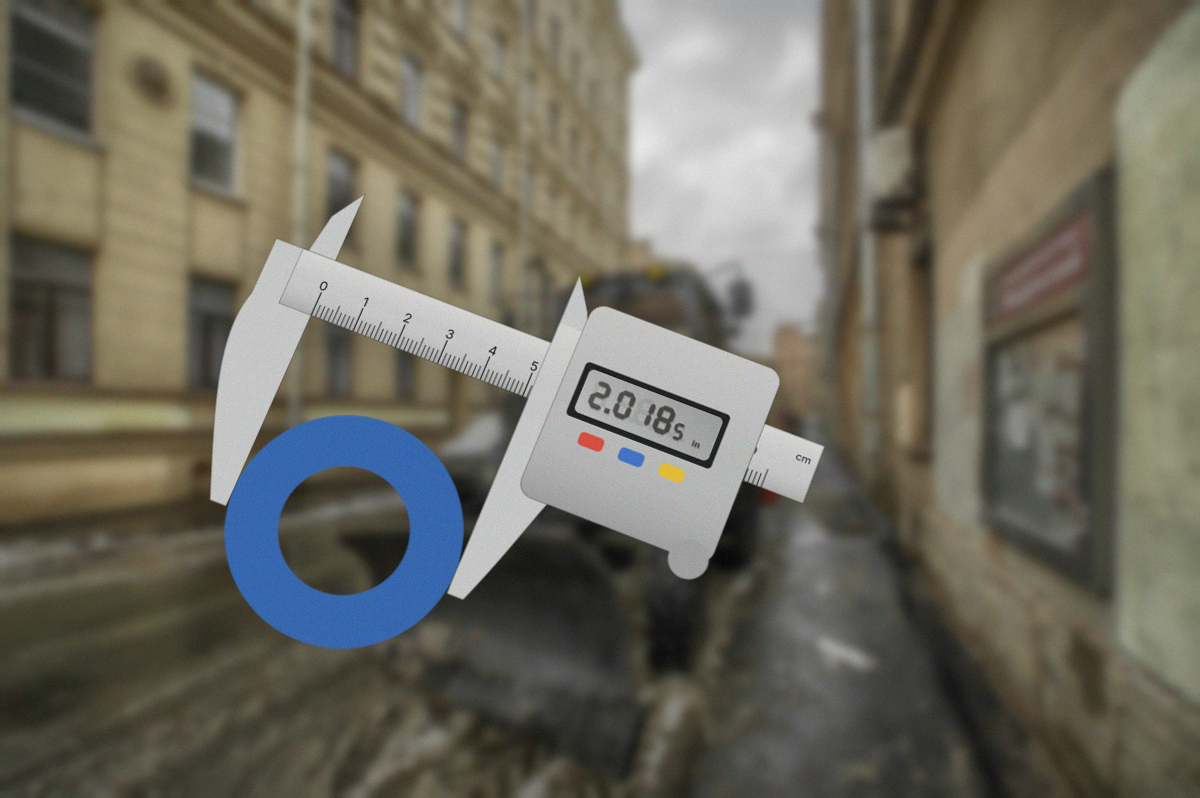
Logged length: **2.0185** in
